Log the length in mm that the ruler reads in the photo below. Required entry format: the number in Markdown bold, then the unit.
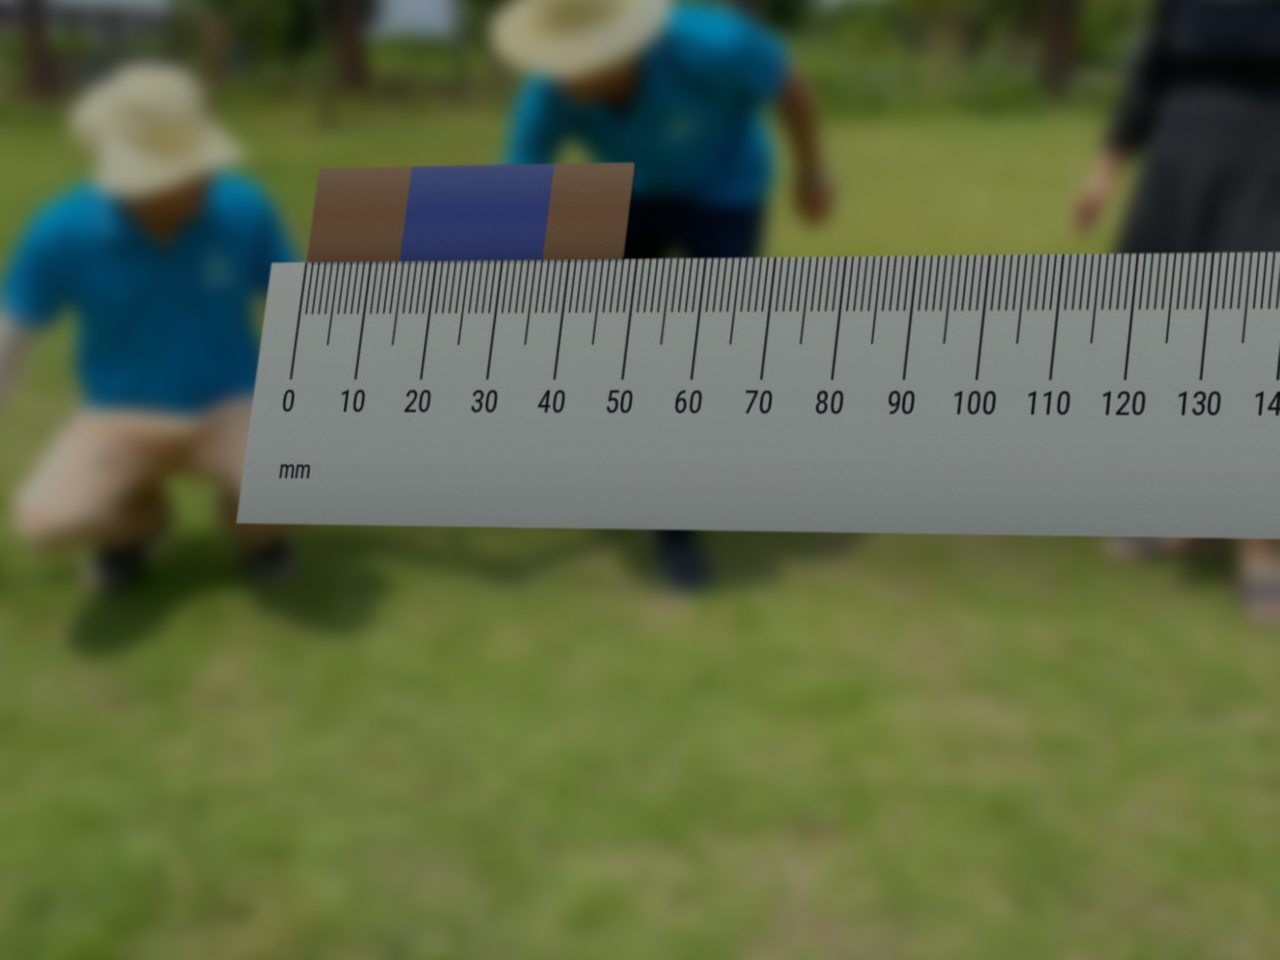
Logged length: **48** mm
